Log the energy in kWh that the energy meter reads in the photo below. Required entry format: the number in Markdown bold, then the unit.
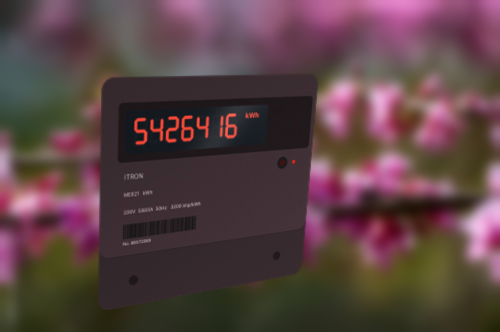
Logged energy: **5426416** kWh
